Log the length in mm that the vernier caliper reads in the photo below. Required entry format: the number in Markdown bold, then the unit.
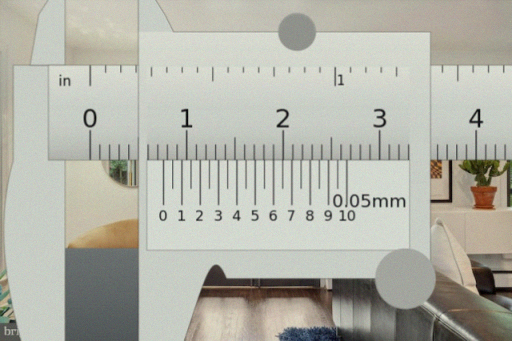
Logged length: **7.6** mm
